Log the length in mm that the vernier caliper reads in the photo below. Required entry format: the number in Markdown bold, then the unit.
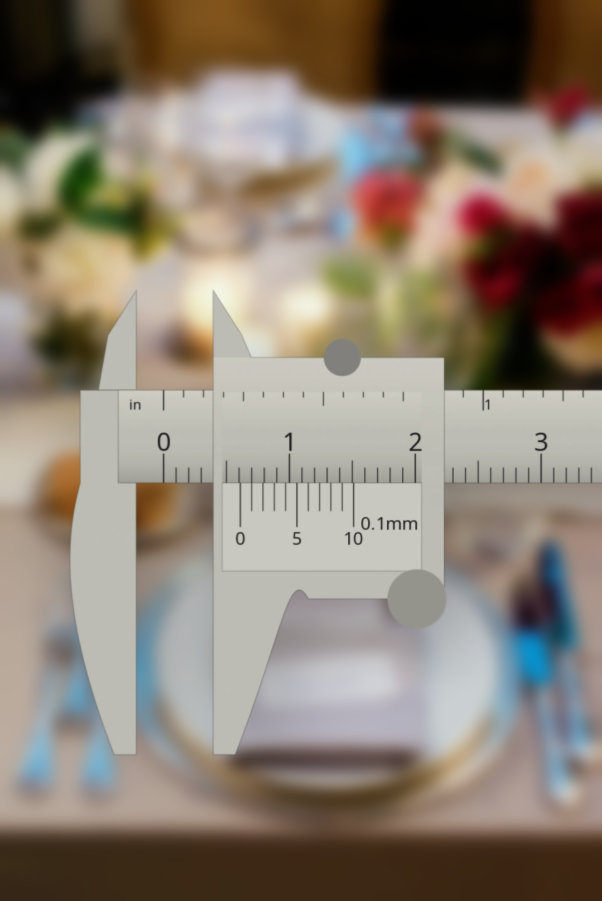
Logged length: **6.1** mm
